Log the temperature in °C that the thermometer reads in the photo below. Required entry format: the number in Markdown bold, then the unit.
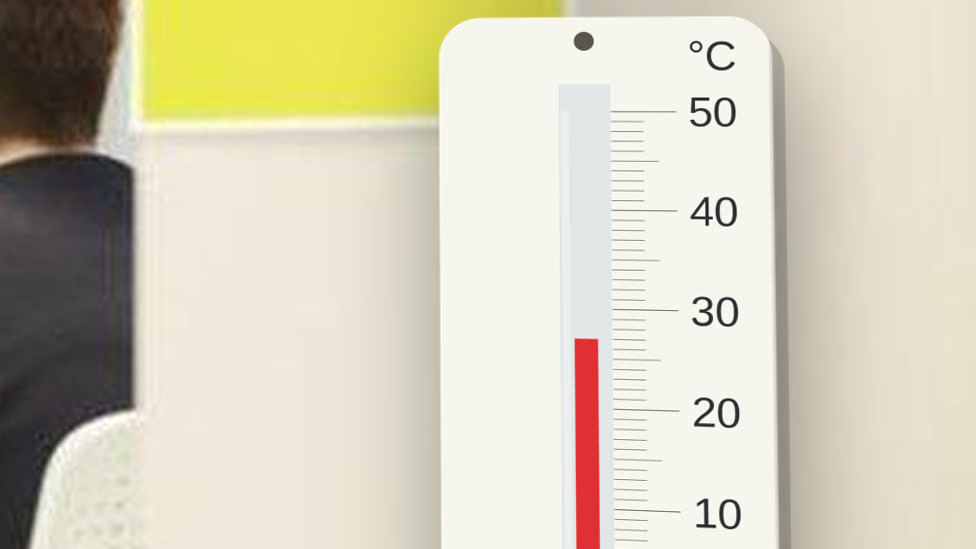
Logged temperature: **27** °C
